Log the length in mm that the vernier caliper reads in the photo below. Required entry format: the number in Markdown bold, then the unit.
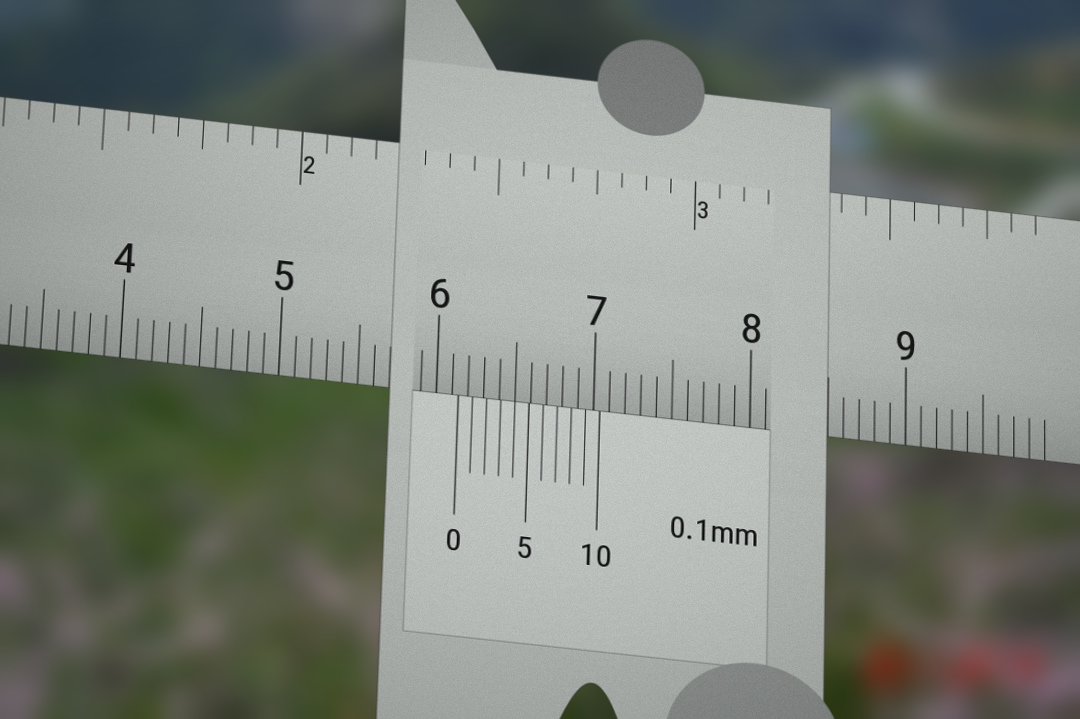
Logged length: **61.4** mm
